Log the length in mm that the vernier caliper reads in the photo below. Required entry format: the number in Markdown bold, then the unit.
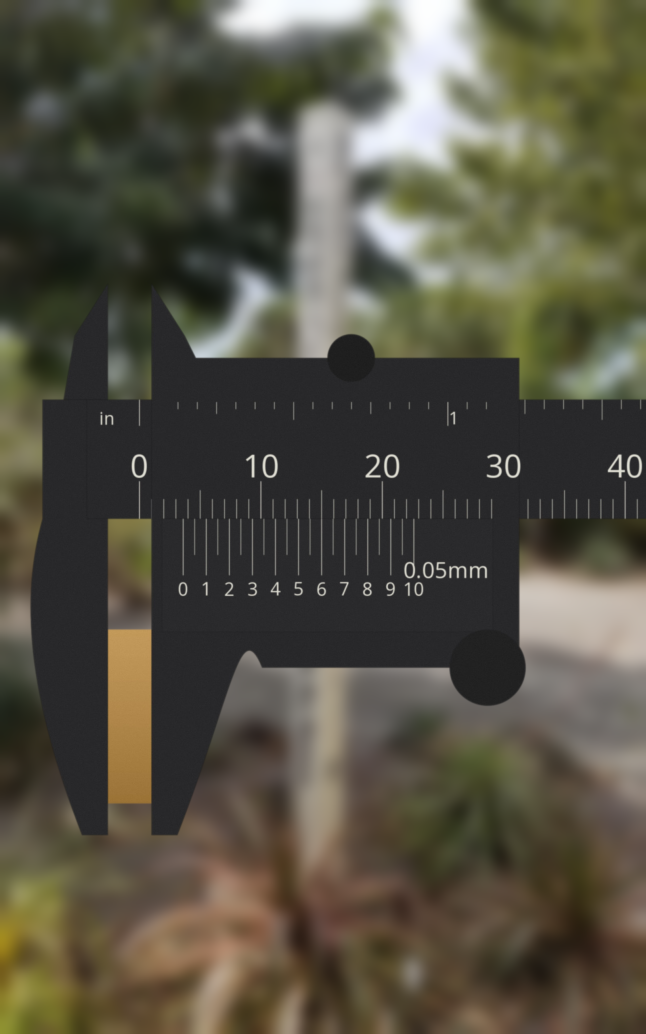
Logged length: **3.6** mm
